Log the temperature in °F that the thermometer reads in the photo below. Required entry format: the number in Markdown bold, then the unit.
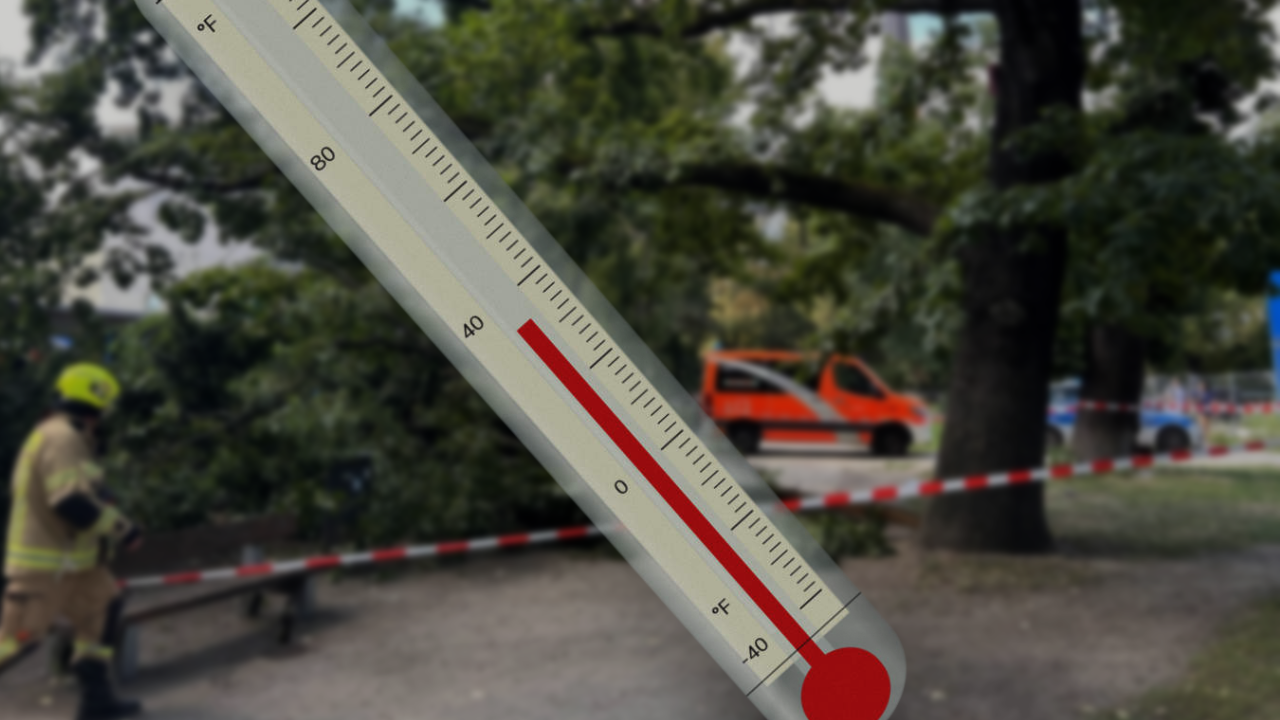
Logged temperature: **34** °F
